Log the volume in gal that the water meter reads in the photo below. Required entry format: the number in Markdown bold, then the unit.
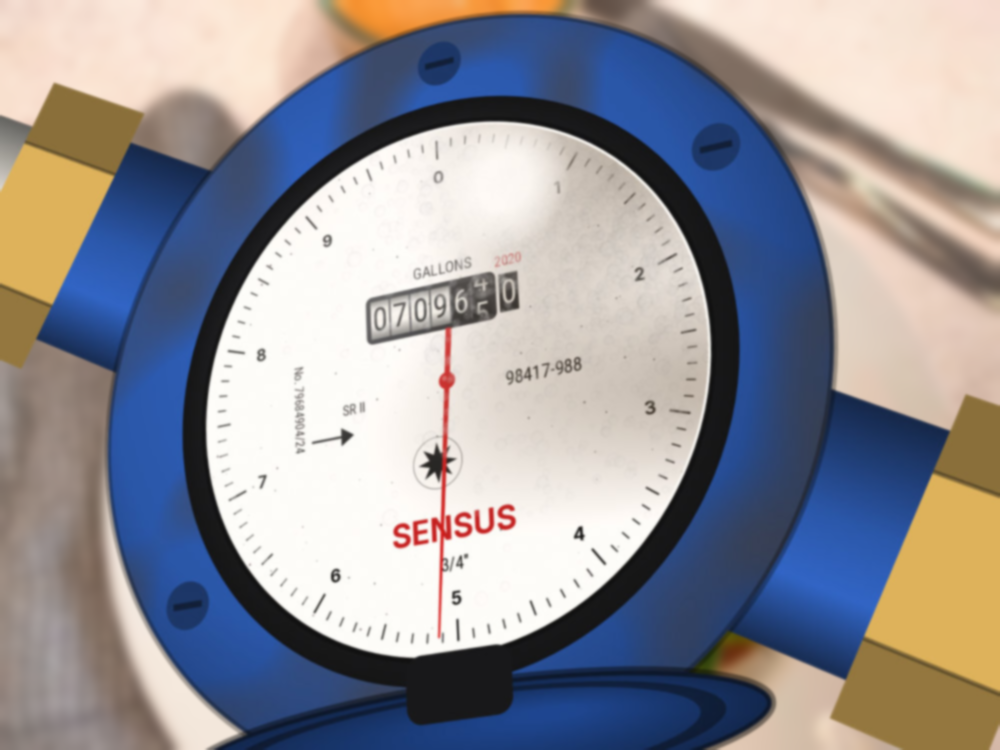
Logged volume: **709645.1** gal
